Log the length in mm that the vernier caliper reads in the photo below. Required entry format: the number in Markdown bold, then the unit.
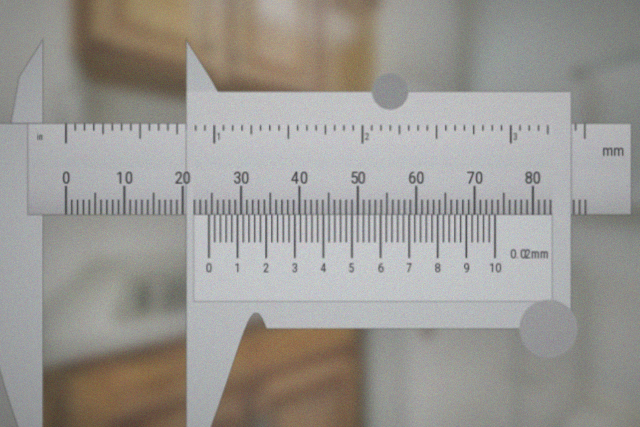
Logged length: **24.5** mm
